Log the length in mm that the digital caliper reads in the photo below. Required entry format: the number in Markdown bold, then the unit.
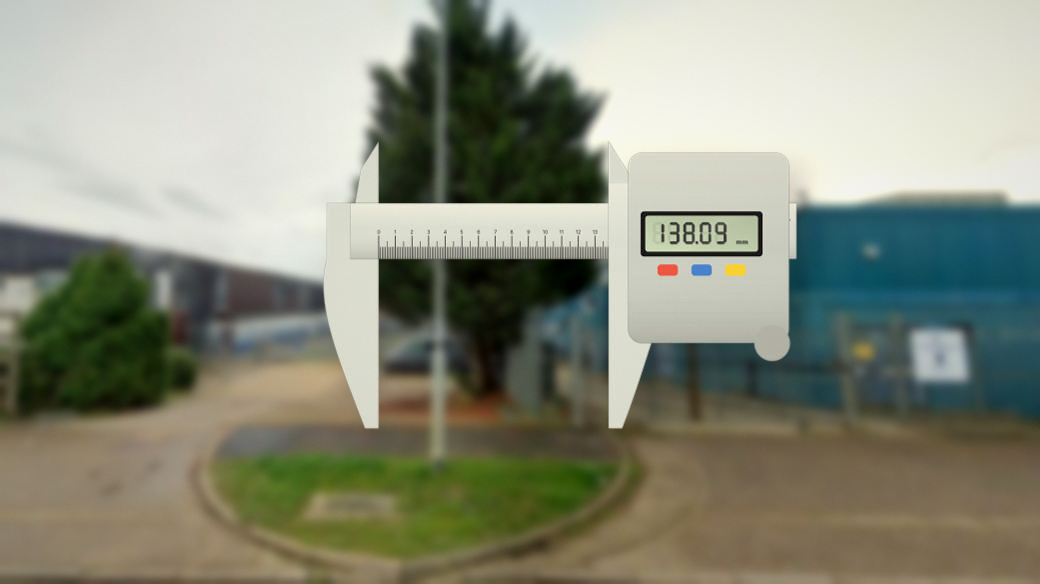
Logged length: **138.09** mm
